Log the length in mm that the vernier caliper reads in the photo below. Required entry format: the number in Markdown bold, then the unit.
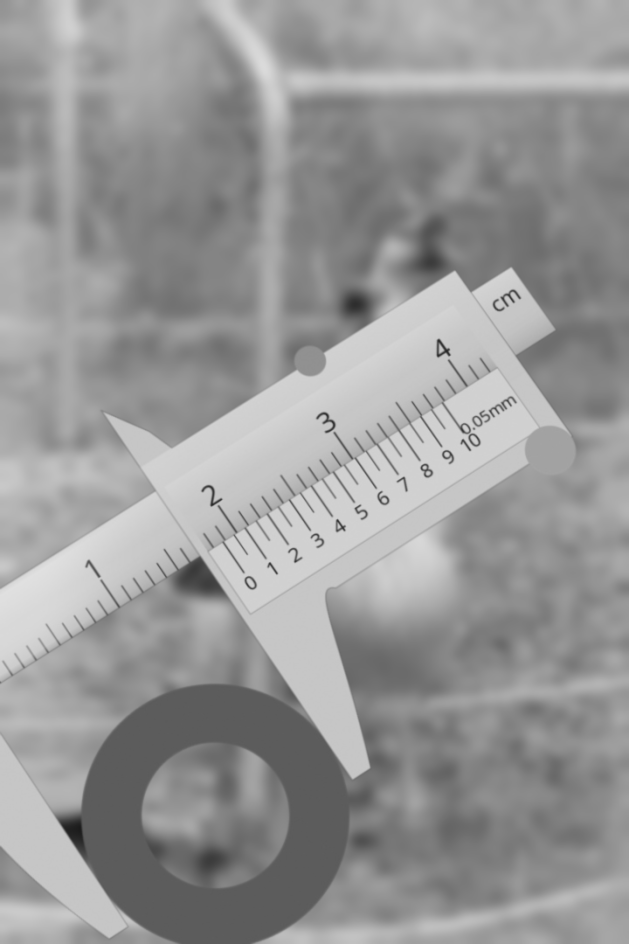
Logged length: **18.8** mm
